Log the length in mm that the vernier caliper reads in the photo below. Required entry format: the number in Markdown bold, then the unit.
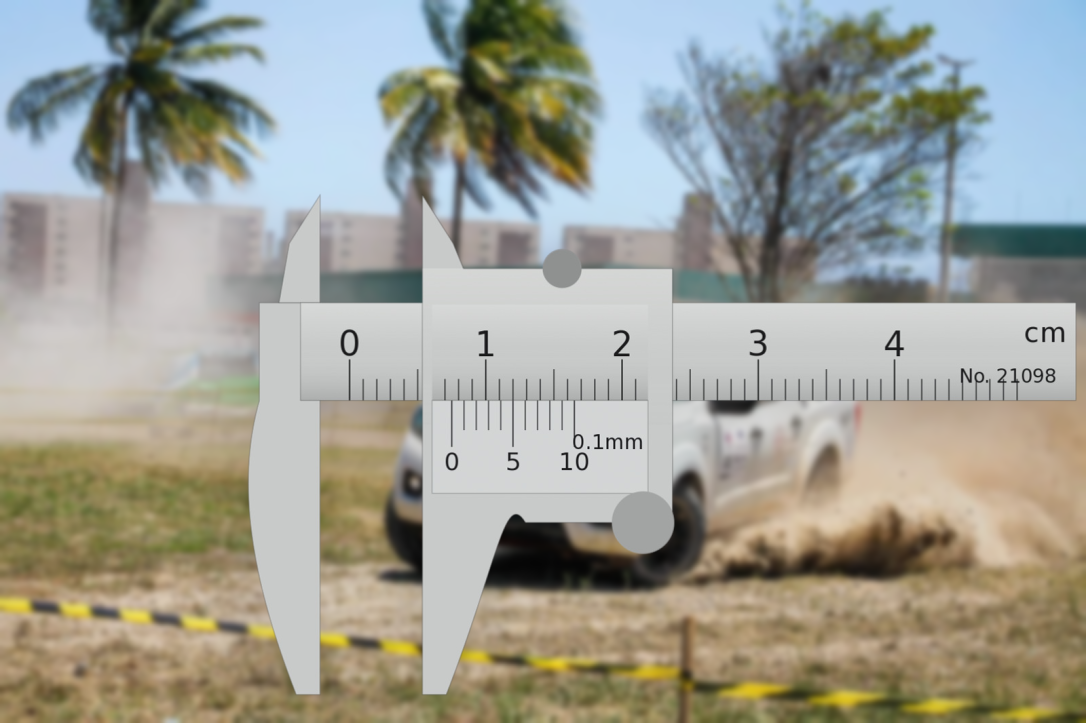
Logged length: **7.5** mm
